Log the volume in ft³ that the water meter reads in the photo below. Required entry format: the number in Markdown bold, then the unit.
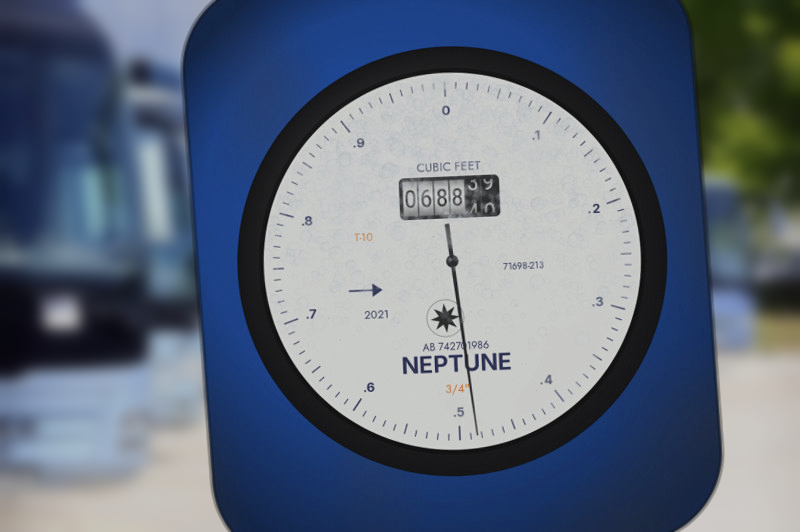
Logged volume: **68839.48** ft³
